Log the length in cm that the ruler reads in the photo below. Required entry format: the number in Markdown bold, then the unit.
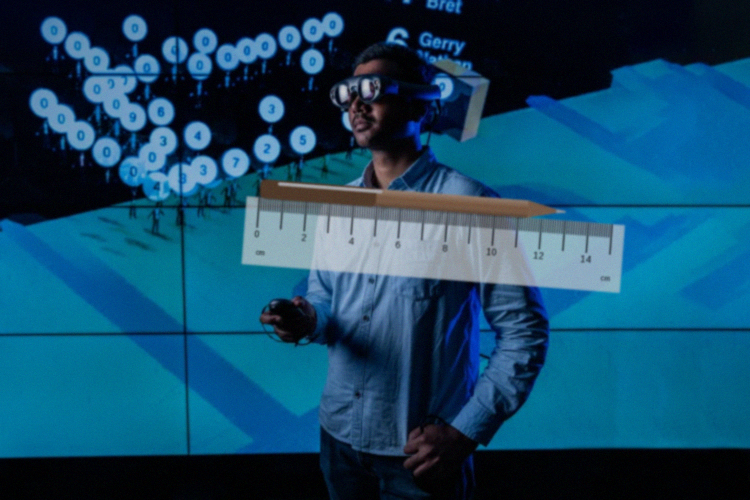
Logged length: **13** cm
